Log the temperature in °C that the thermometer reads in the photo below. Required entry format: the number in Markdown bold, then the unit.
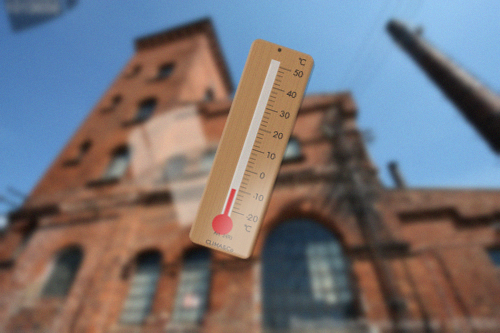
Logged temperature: **-10** °C
